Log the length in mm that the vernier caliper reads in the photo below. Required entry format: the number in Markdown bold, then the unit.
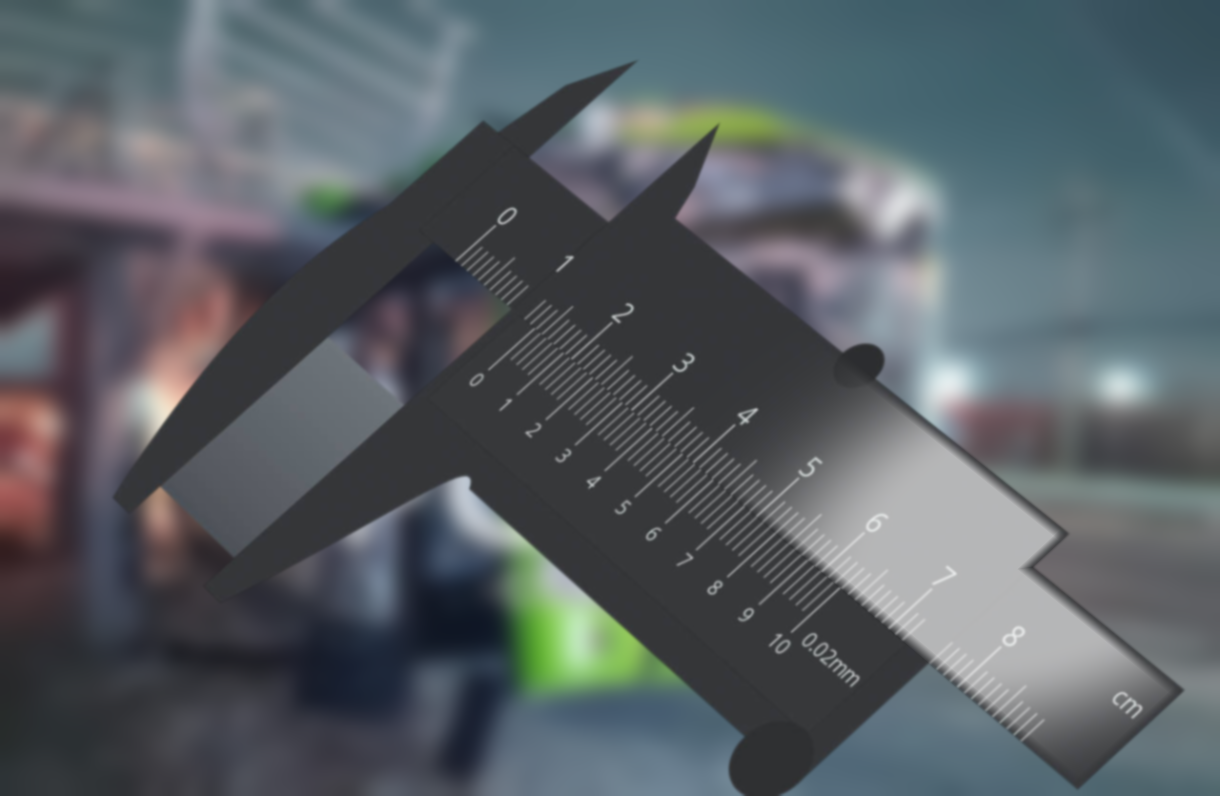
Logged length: **13.8** mm
